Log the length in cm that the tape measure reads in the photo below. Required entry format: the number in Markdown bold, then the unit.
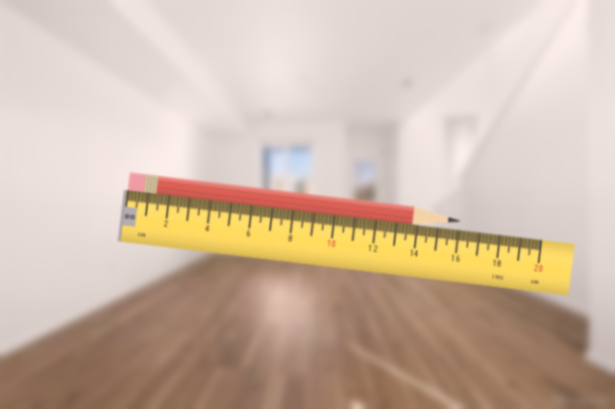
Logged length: **16** cm
